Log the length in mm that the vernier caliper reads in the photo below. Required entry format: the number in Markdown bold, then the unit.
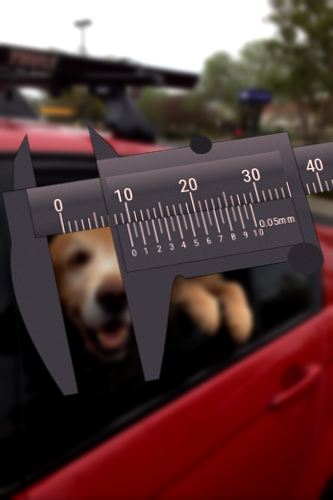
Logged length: **9.6** mm
